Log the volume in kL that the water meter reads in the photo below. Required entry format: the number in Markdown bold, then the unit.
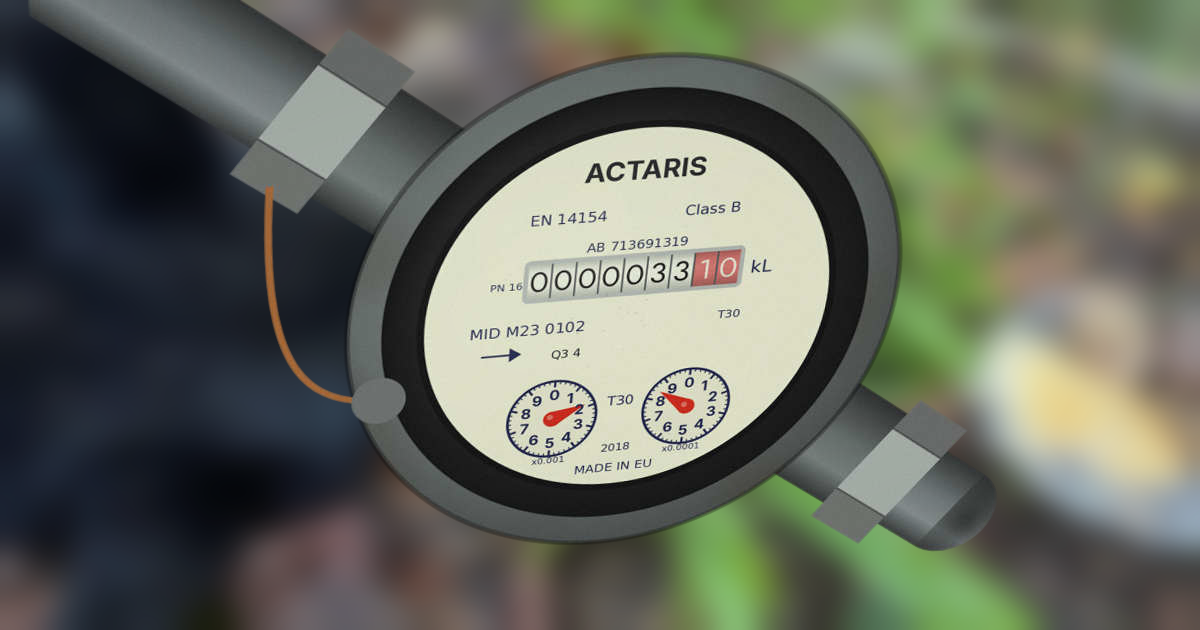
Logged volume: **33.1018** kL
